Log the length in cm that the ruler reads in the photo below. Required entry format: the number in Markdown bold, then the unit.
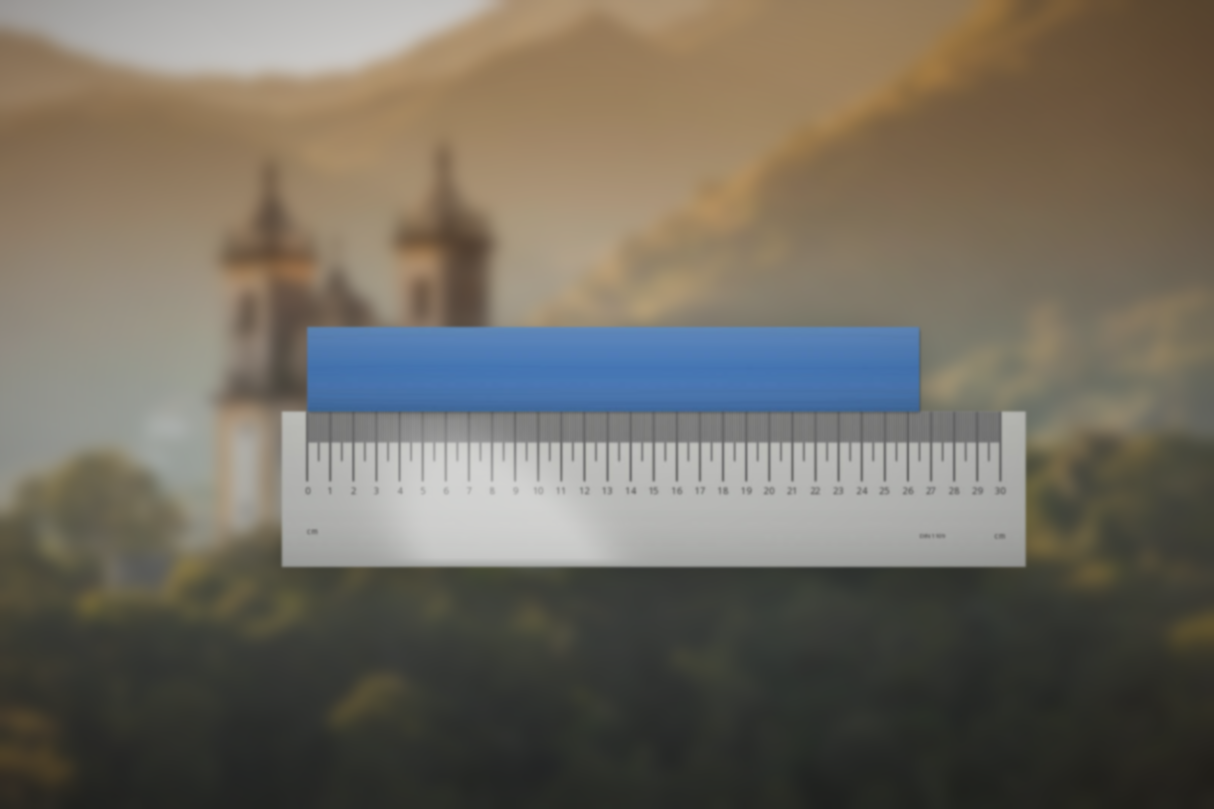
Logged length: **26.5** cm
